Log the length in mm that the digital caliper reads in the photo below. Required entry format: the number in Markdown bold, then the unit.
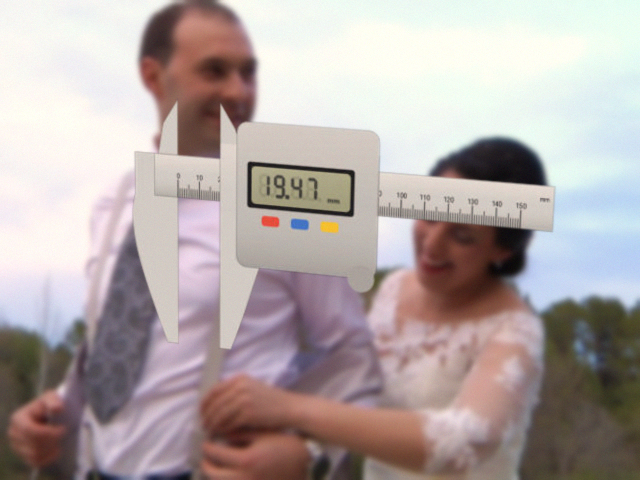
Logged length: **19.47** mm
